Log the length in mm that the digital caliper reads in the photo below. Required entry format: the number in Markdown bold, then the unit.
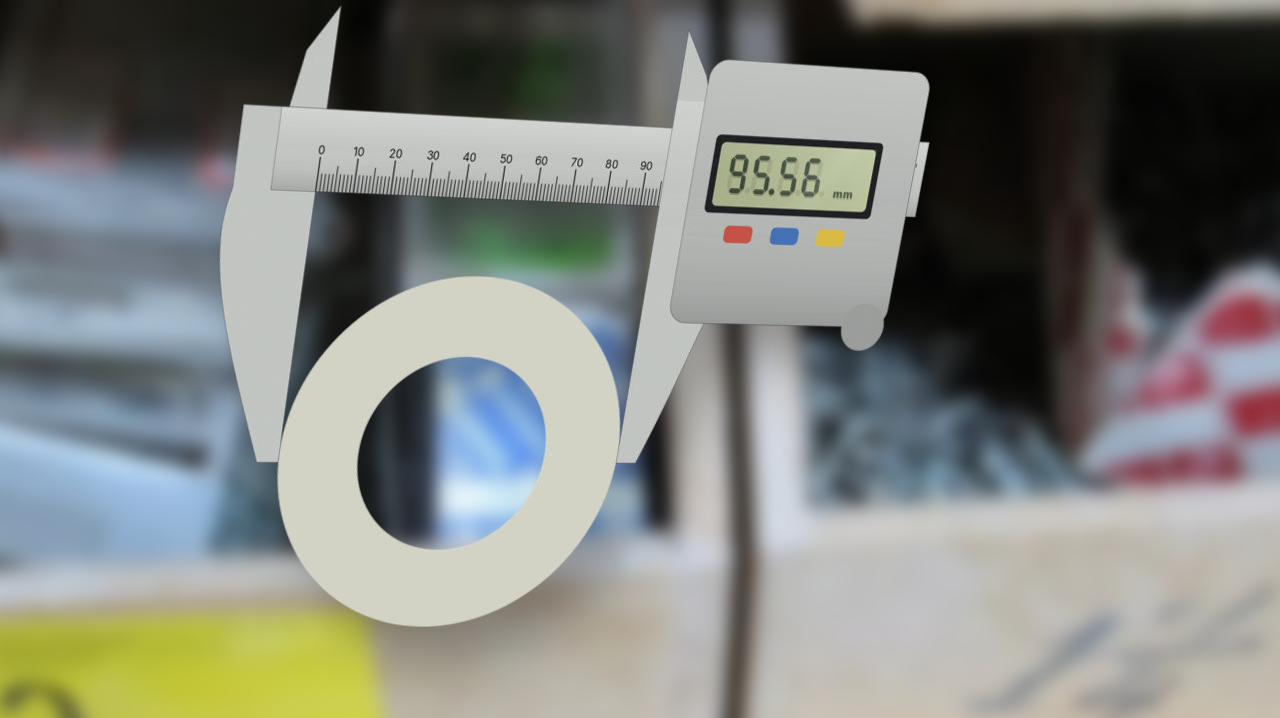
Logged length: **95.56** mm
